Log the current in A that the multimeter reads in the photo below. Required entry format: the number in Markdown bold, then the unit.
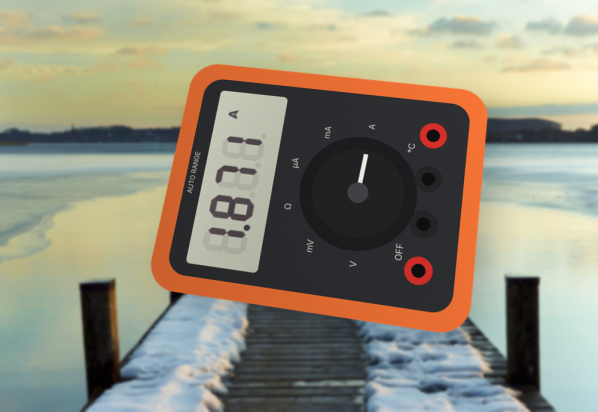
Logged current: **1.871** A
